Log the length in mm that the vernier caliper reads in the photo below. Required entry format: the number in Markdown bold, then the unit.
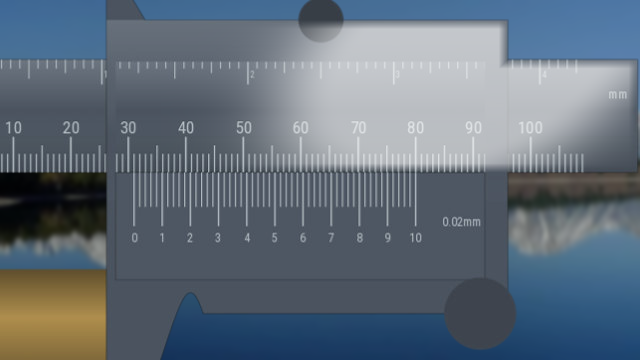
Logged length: **31.0** mm
